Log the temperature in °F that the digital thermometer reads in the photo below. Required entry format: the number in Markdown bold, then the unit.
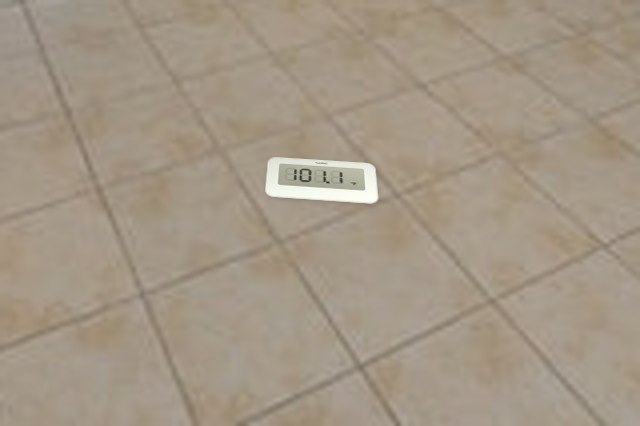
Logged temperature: **101.1** °F
